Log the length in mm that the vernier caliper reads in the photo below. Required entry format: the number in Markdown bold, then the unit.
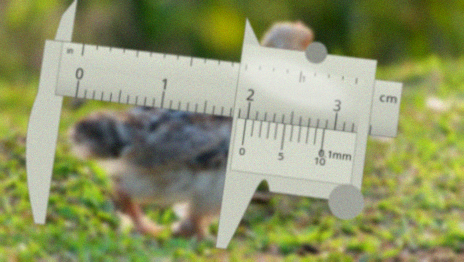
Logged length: **19.8** mm
